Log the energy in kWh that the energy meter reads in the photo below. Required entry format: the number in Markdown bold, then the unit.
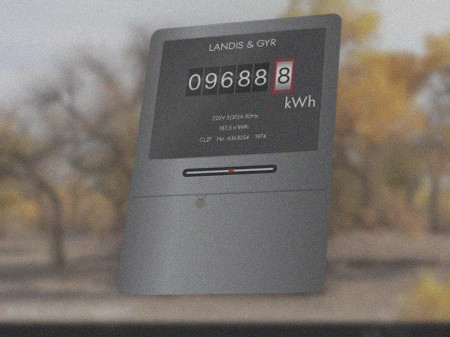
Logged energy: **9688.8** kWh
